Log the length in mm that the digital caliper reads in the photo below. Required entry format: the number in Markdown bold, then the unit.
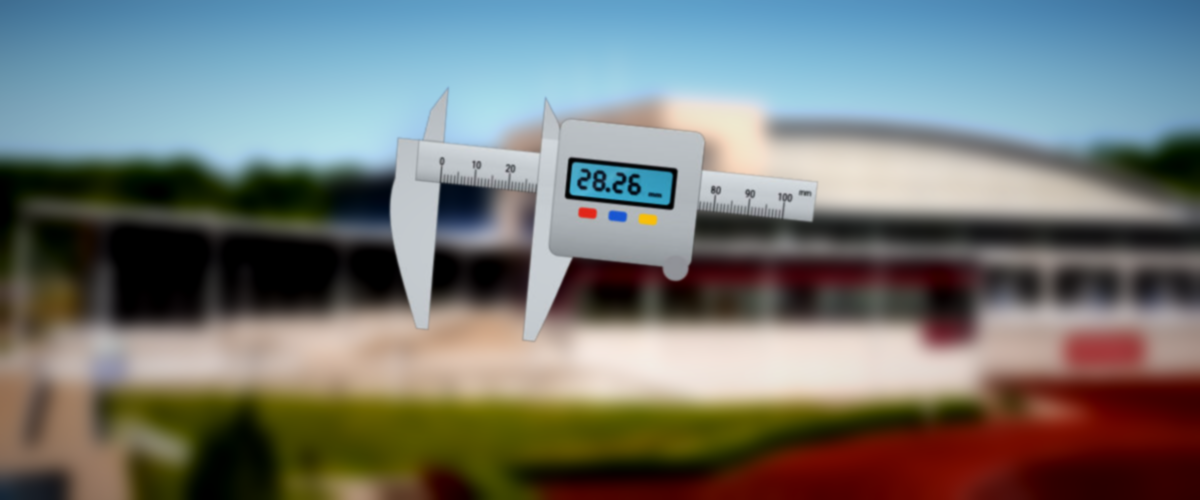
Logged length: **28.26** mm
